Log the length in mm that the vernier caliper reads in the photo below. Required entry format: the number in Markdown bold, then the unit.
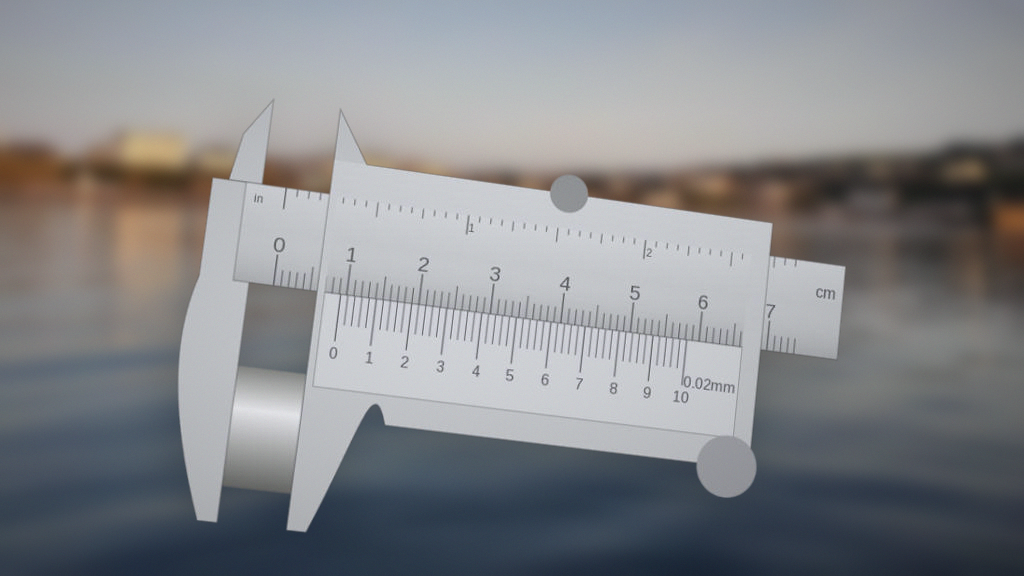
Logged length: **9.2** mm
